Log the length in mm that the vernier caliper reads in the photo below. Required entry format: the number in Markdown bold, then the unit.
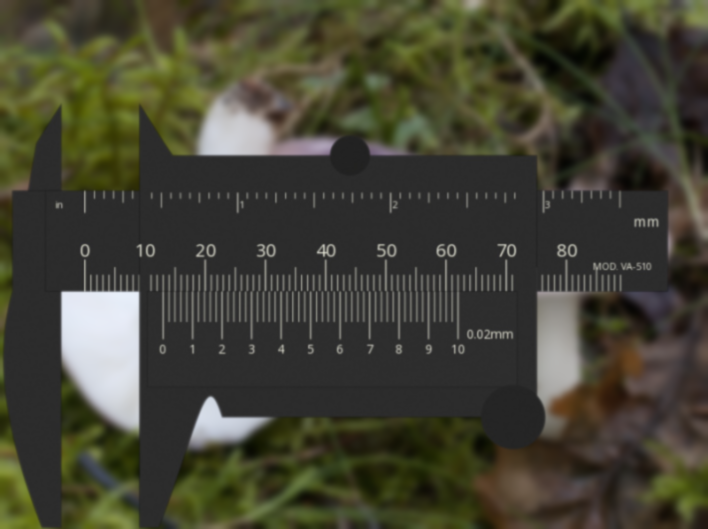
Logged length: **13.0** mm
